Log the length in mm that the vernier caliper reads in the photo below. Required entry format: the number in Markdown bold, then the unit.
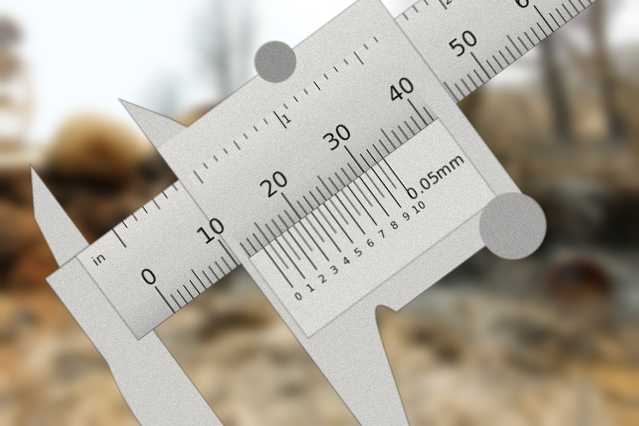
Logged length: **14.0** mm
